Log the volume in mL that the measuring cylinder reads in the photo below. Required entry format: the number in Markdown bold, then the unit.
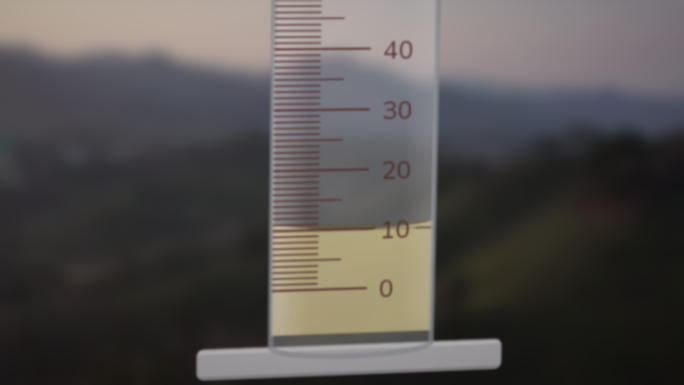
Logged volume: **10** mL
